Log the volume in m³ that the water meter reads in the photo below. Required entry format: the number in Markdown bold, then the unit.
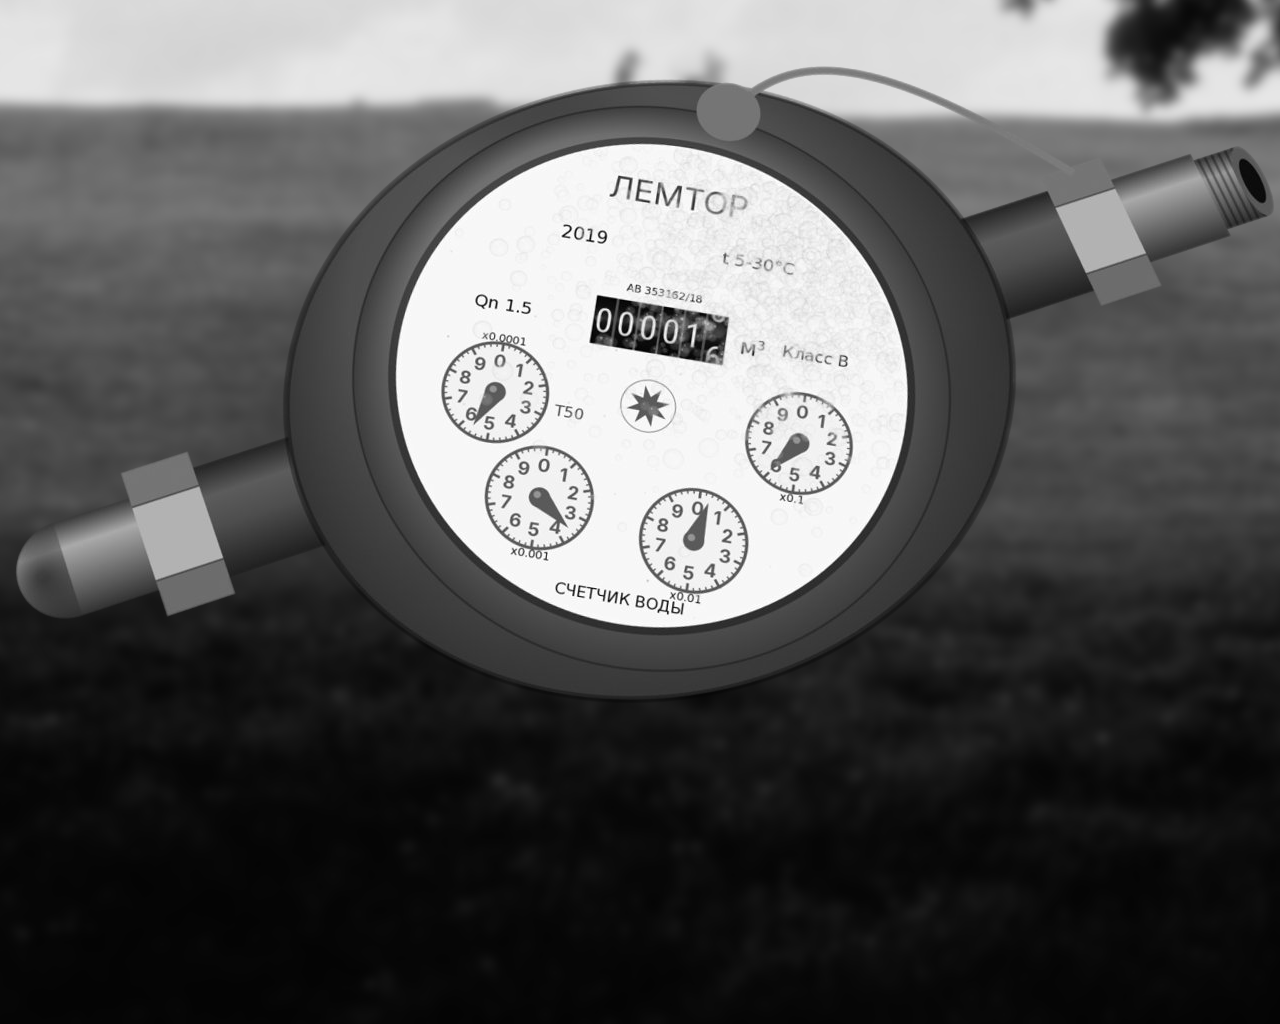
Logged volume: **15.6035** m³
